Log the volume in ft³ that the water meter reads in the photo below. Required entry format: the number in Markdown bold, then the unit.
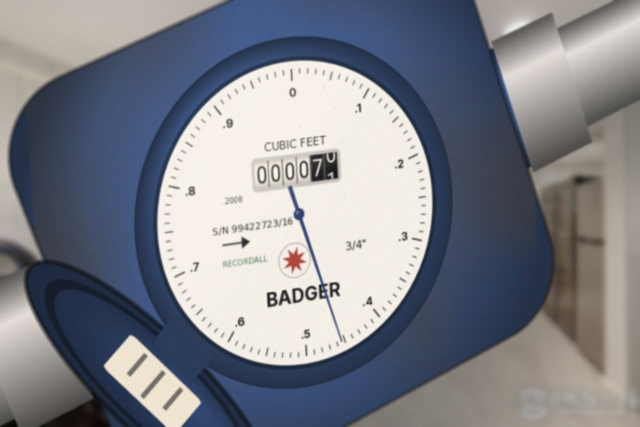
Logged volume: **70.45** ft³
